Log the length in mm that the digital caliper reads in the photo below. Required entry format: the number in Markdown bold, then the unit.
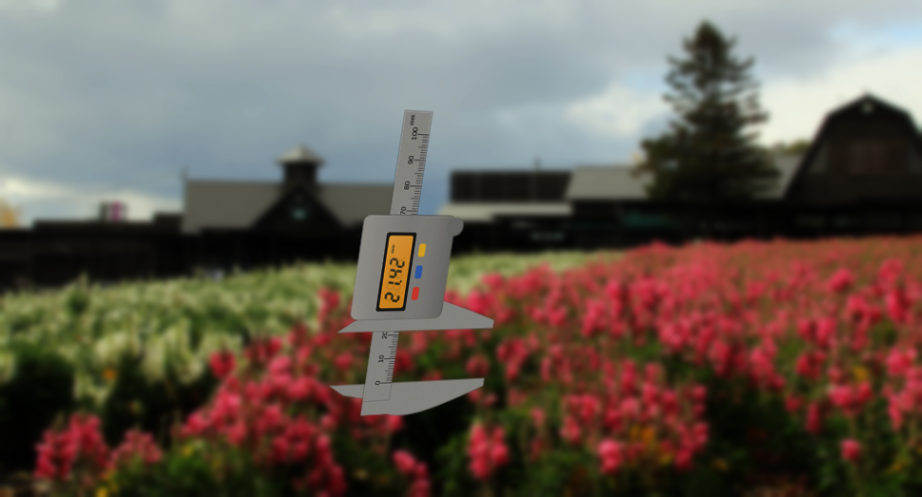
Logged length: **21.42** mm
